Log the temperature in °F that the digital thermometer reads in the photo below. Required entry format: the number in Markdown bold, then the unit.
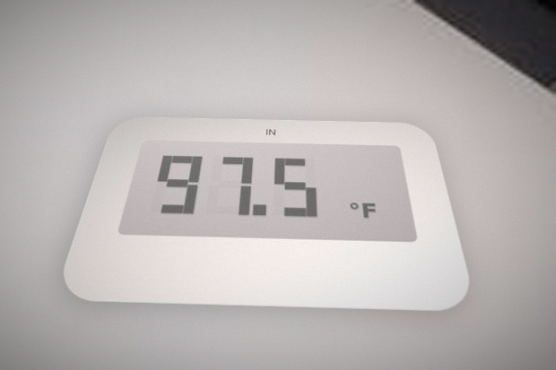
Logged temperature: **97.5** °F
